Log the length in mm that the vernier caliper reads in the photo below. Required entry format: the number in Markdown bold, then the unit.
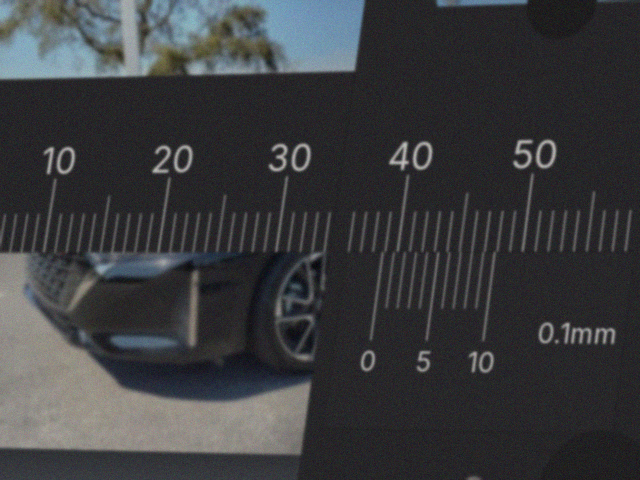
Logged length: **38.8** mm
